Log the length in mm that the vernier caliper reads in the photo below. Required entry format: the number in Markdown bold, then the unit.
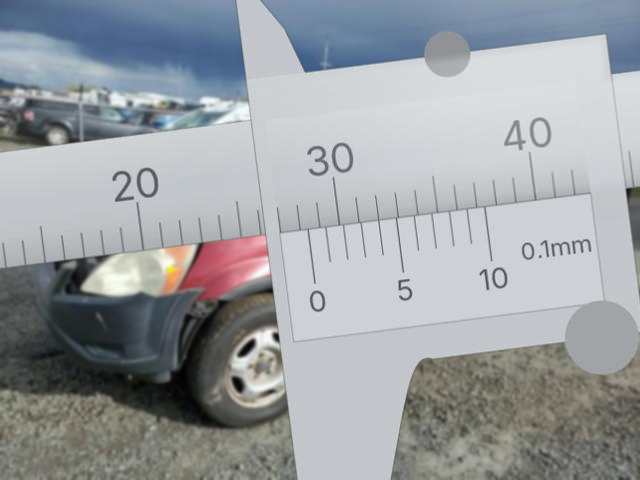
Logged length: **28.4** mm
